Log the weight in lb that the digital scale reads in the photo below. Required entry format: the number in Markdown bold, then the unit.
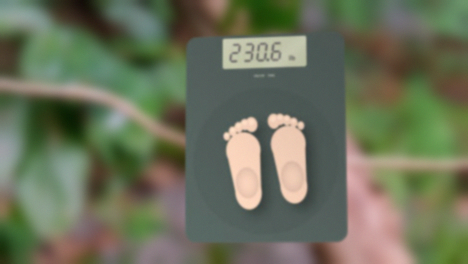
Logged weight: **230.6** lb
